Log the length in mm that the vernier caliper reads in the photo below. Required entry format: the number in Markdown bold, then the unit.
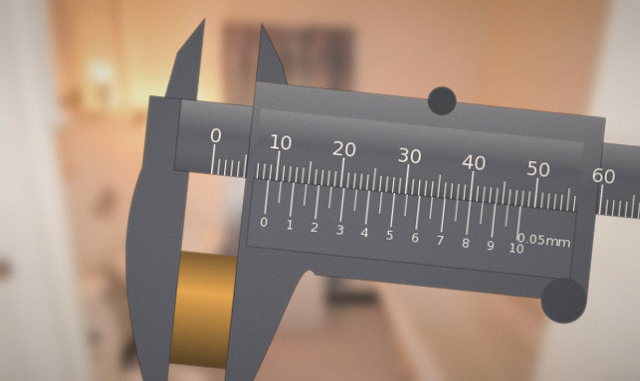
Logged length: **8.8** mm
